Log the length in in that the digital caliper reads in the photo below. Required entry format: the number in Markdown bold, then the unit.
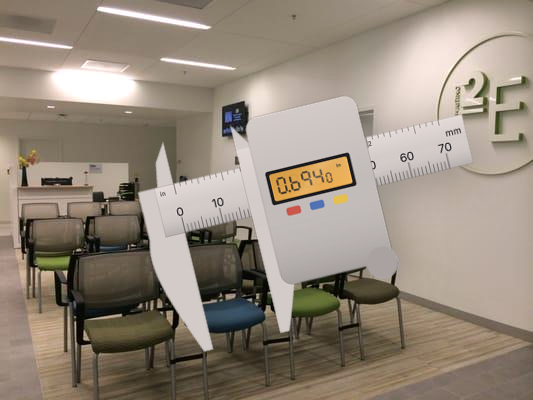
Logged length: **0.6940** in
